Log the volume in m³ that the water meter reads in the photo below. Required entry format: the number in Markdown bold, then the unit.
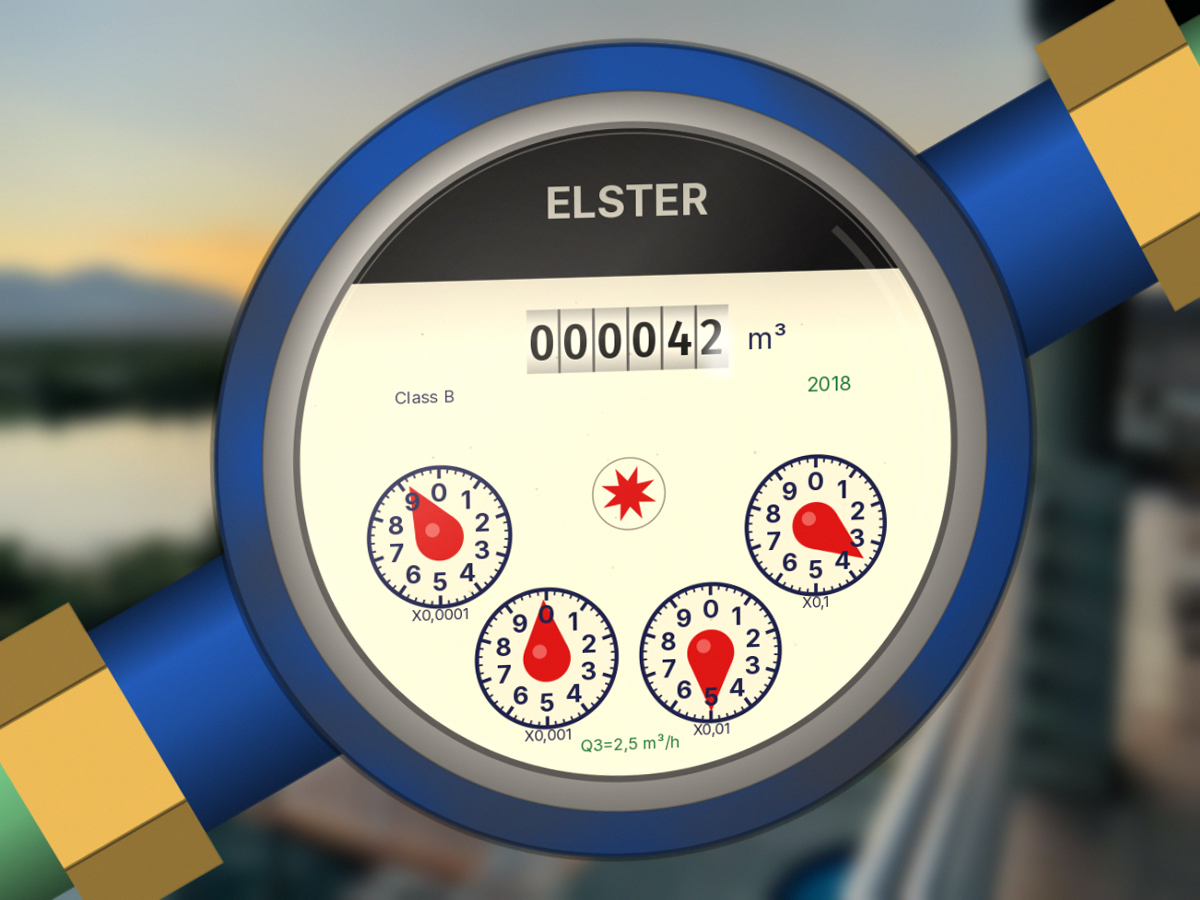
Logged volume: **42.3499** m³
